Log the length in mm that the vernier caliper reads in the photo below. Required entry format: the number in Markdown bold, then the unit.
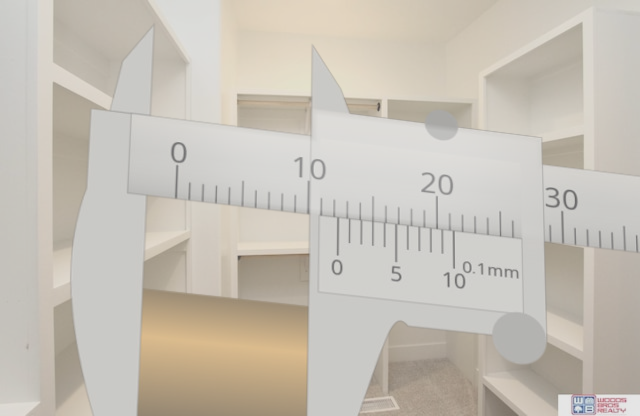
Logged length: **12.3** mm
